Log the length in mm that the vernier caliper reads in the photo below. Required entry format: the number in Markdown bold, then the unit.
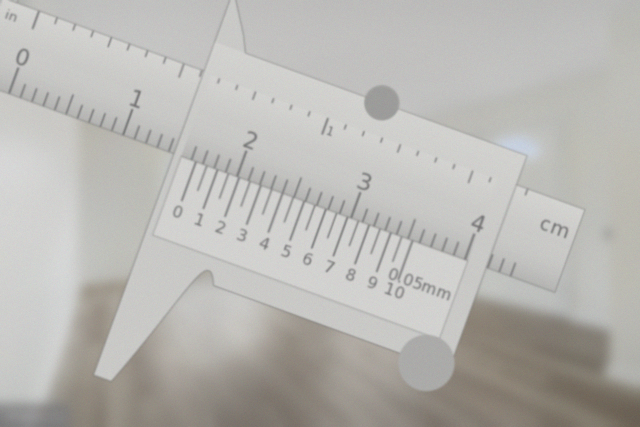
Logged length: **16.4** mm
